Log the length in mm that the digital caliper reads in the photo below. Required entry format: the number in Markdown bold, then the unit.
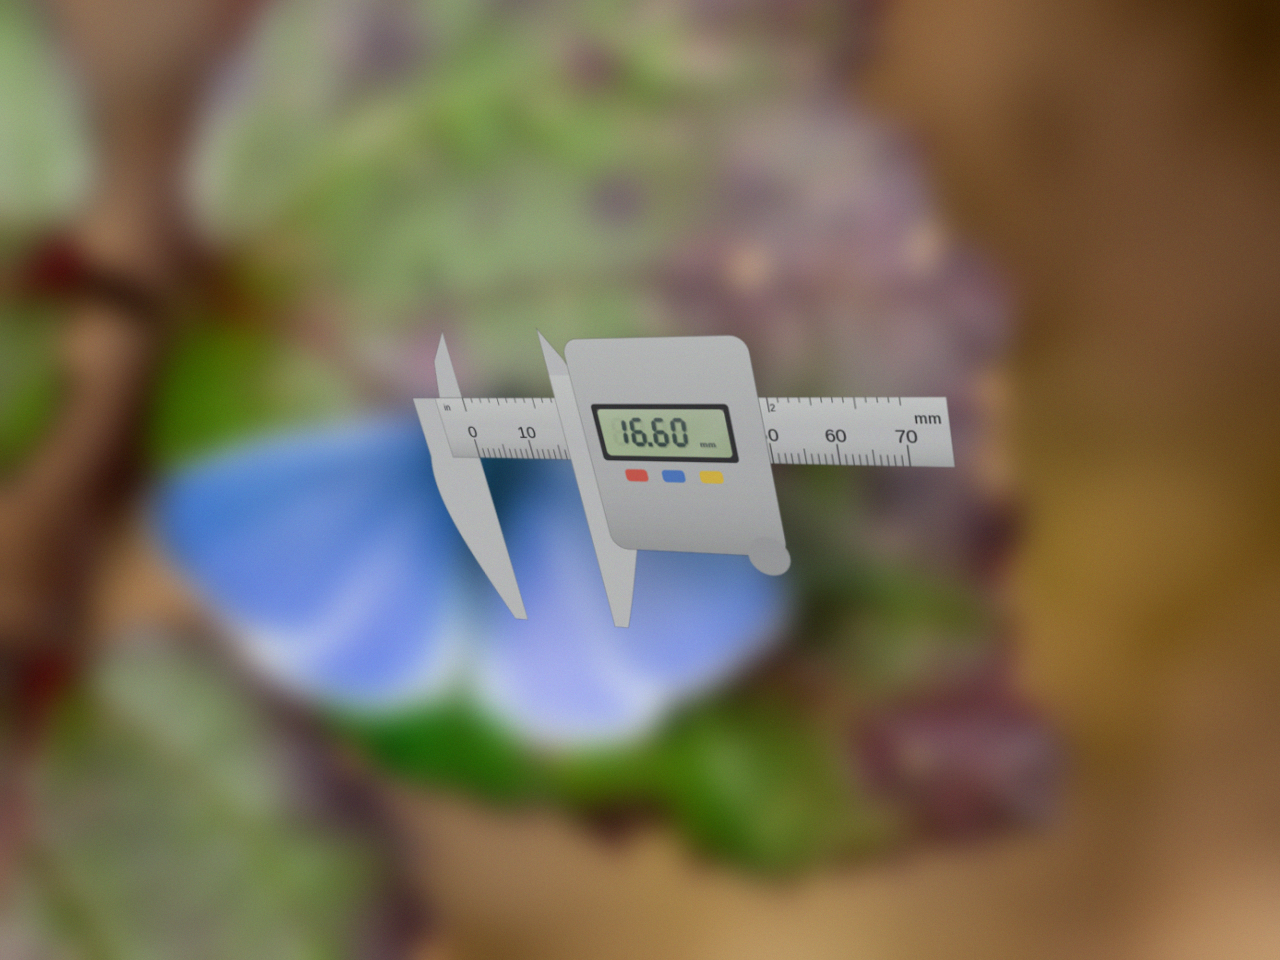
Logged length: **16.60** mm
